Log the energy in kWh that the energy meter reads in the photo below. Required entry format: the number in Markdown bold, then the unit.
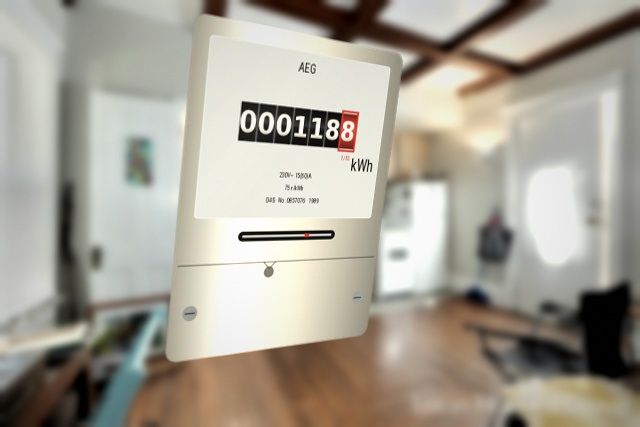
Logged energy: **118.8** kWh
